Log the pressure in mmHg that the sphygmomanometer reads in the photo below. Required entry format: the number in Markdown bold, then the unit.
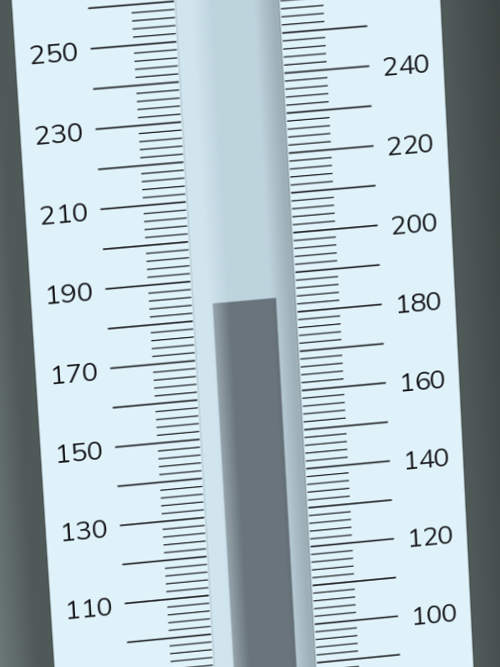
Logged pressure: **184** mmHg
